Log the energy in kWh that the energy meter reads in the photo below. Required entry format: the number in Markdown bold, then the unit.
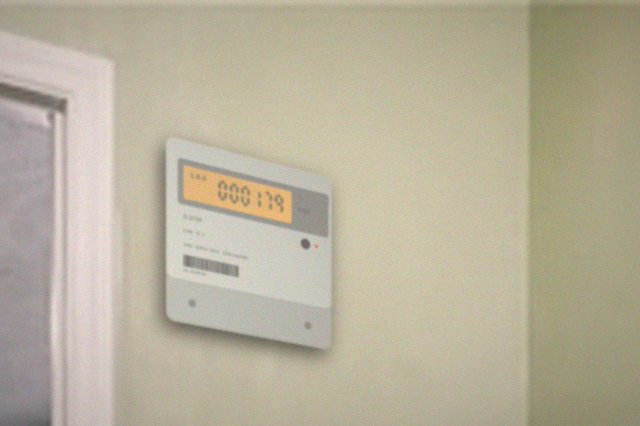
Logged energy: **179** kWh
